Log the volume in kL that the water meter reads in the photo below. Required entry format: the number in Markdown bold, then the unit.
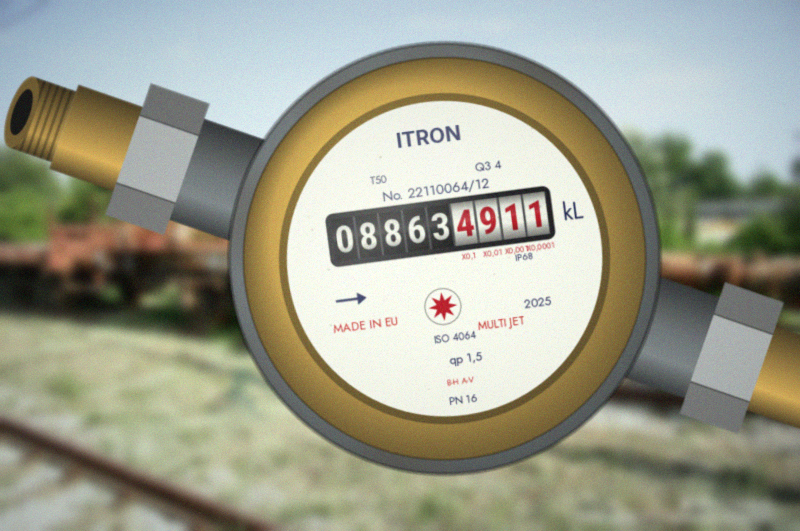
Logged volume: **8863.4911** kL
